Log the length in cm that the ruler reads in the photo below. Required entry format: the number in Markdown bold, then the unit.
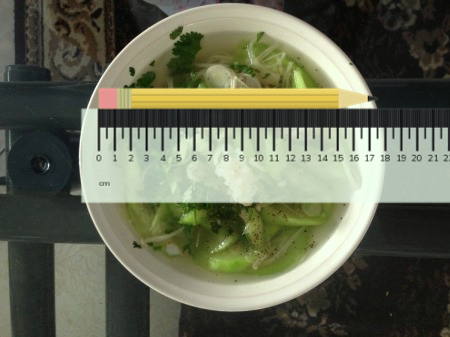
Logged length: **17.5** cm
